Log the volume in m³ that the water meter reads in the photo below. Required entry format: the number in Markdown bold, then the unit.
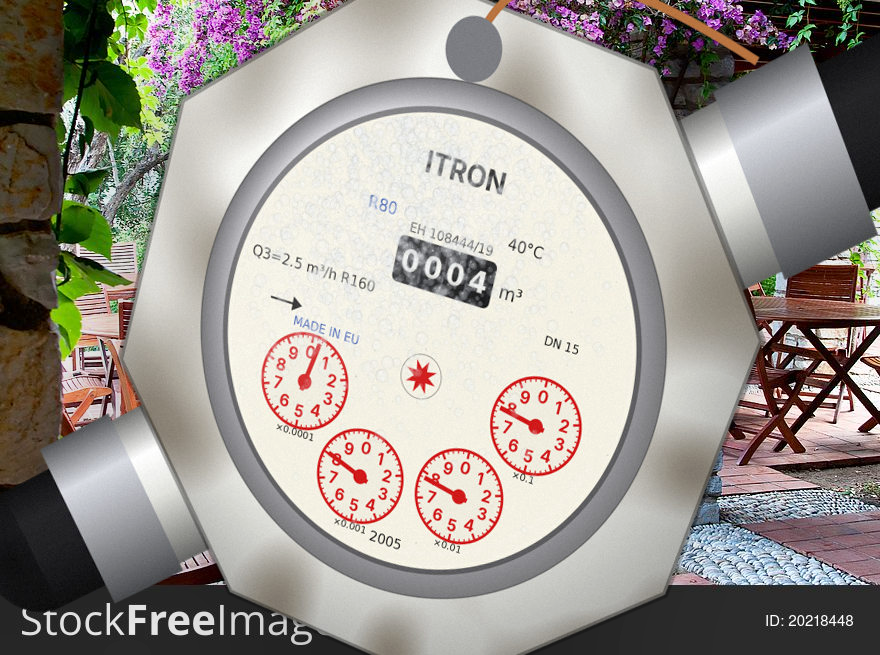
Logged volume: **4.7780** m³
